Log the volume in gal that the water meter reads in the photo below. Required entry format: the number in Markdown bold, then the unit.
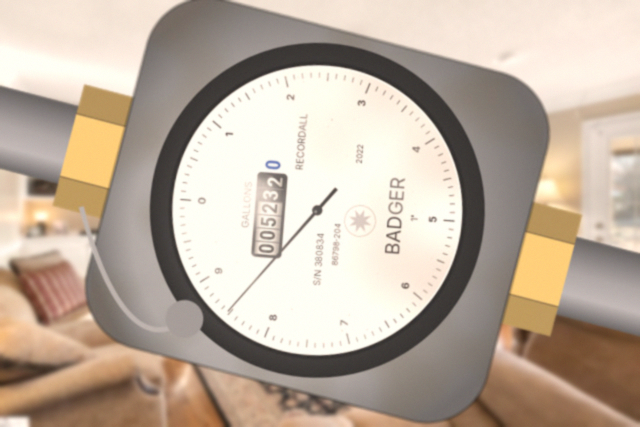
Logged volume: **52318.5** gal
